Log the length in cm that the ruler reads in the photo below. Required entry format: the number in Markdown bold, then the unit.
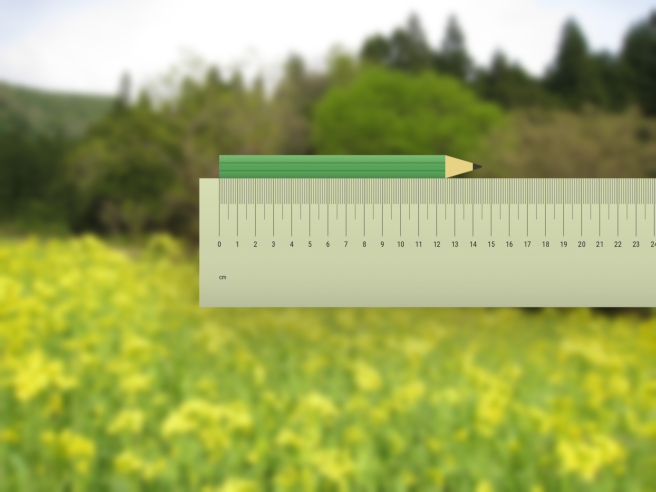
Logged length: **14.5** cm
